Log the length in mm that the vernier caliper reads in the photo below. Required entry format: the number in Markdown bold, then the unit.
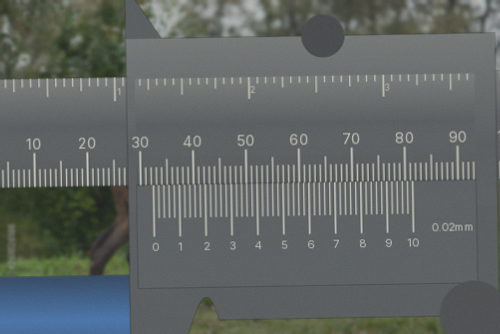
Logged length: **32.4** mm
